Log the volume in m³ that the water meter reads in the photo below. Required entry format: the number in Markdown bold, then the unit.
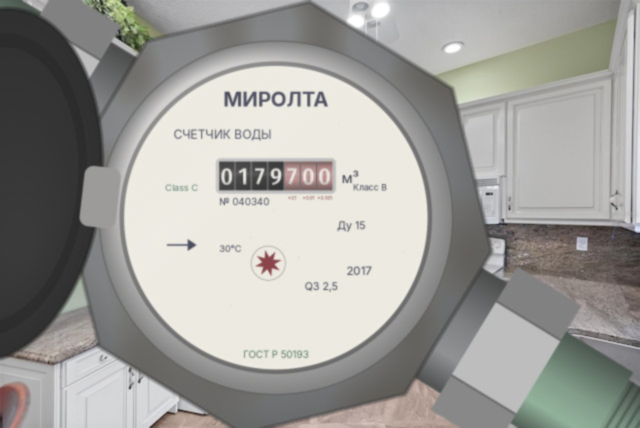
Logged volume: **179.700** m³
